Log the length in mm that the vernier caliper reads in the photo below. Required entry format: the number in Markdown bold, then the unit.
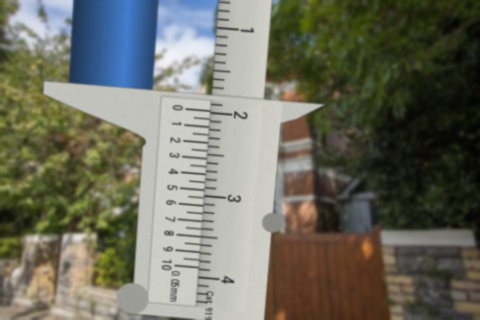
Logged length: **19.8** mm
